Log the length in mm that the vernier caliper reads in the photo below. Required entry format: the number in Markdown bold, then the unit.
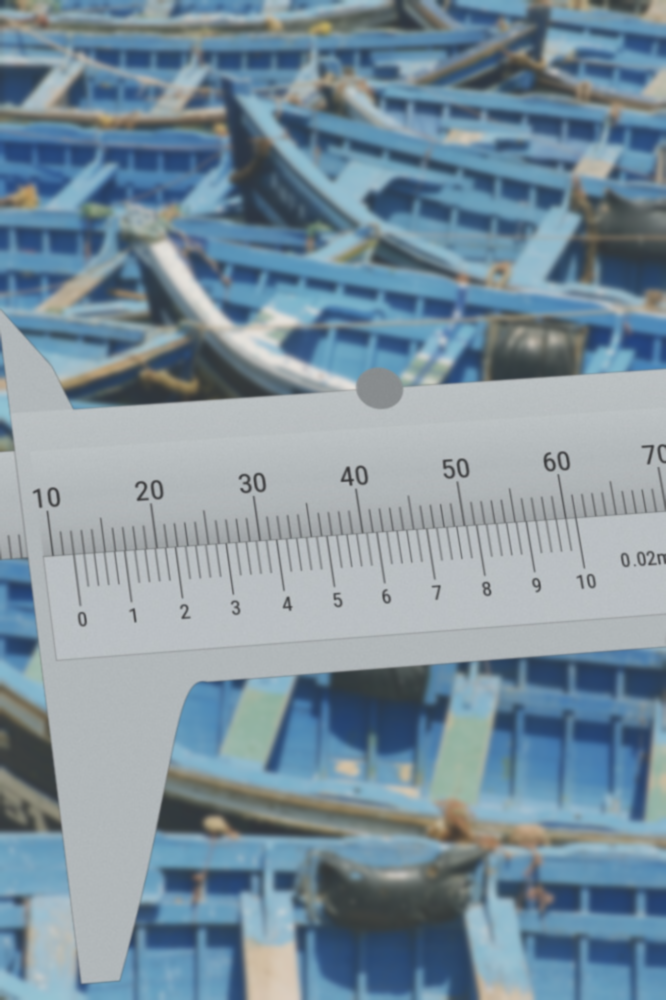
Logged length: **12.0** mm
